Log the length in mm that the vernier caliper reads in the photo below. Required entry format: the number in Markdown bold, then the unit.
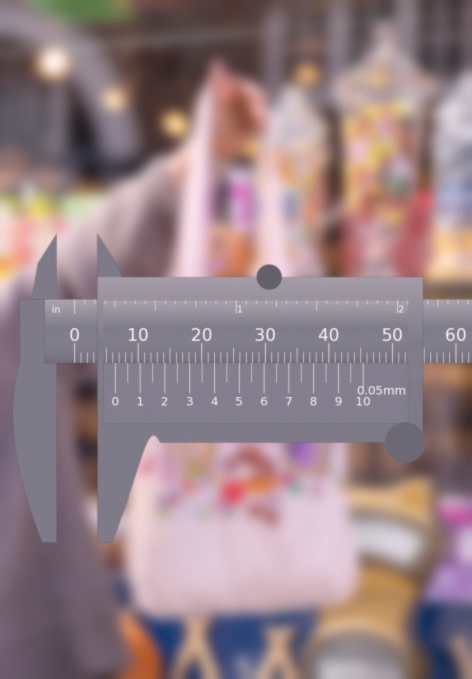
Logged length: **6.4** mm
